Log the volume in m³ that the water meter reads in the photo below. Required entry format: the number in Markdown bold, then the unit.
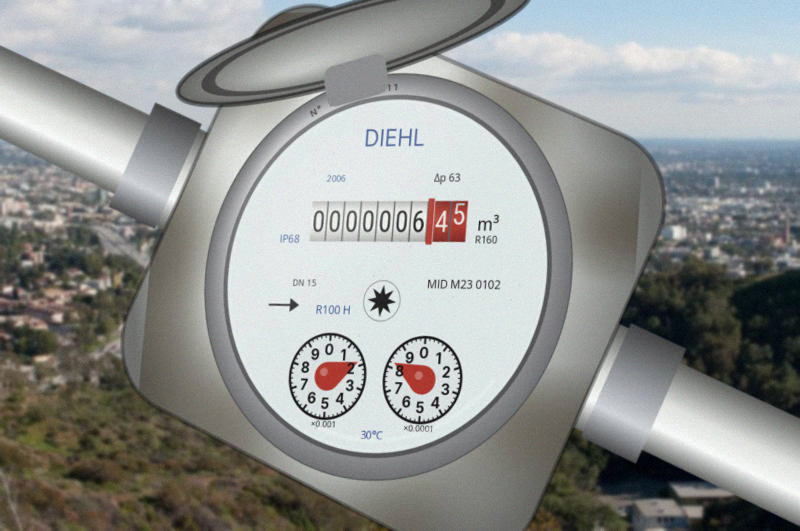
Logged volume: **6.4518** m³
